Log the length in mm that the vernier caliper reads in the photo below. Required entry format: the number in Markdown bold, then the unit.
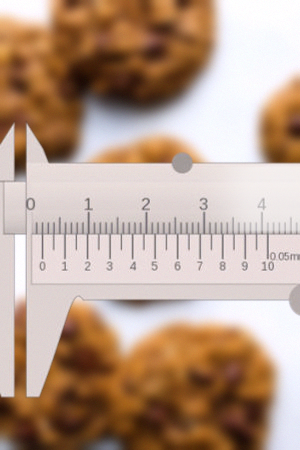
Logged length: **2.0** mm
